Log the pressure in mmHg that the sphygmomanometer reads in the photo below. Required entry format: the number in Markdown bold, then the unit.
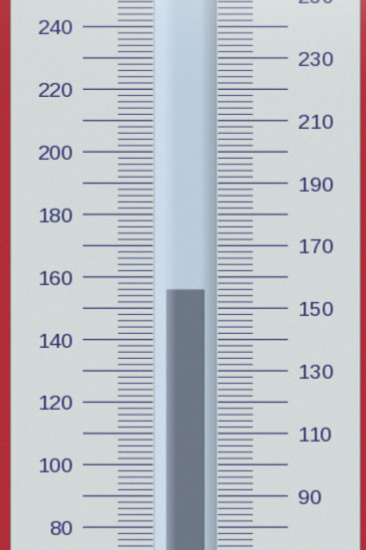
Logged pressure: **156** mmHg
